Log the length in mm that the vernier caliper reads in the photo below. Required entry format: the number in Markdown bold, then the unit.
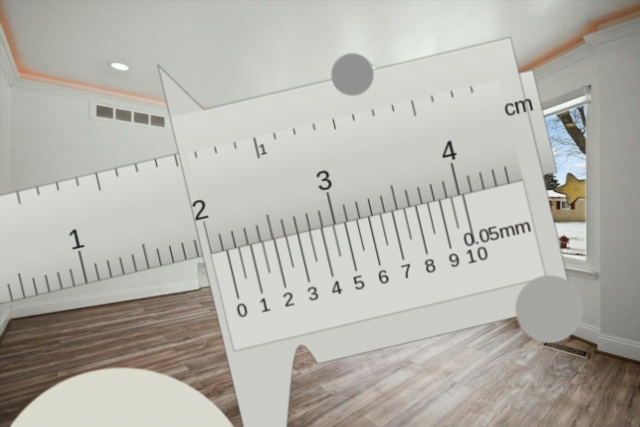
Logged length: **21.3** mm
